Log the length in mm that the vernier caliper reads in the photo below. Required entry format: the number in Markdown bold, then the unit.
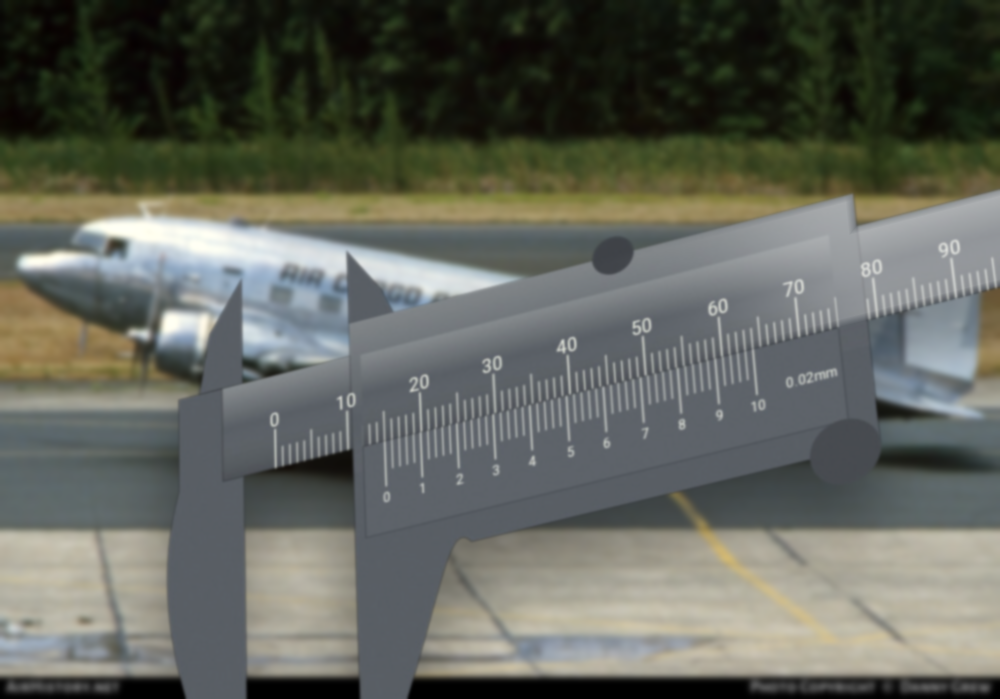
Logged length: **15.0** mm
